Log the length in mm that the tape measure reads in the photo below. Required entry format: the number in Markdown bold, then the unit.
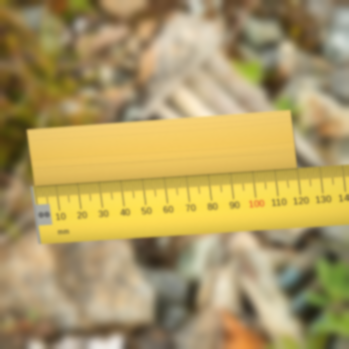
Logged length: **120** mm
